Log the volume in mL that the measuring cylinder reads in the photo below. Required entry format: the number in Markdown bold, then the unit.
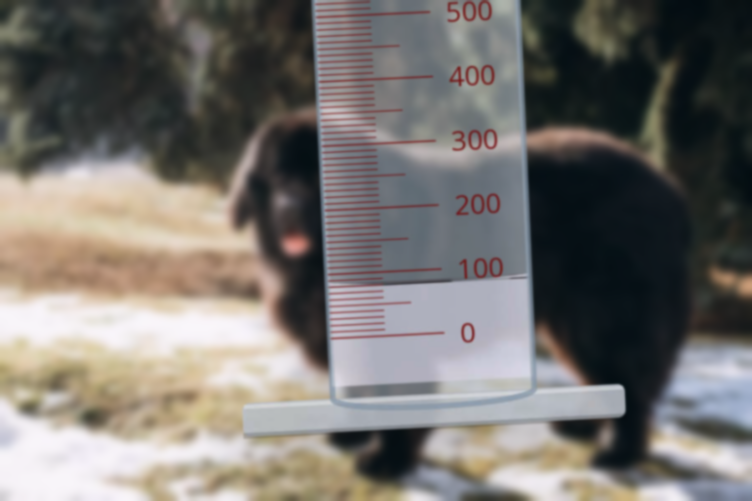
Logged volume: **80** mL
